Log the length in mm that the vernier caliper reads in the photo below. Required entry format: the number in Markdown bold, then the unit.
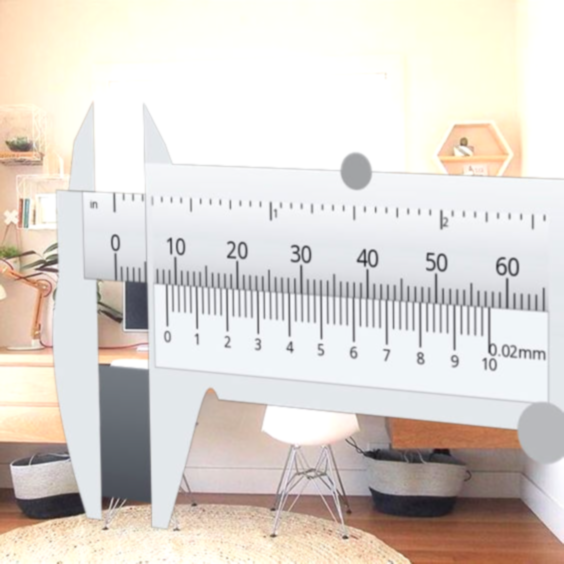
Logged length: **8.5** mm
